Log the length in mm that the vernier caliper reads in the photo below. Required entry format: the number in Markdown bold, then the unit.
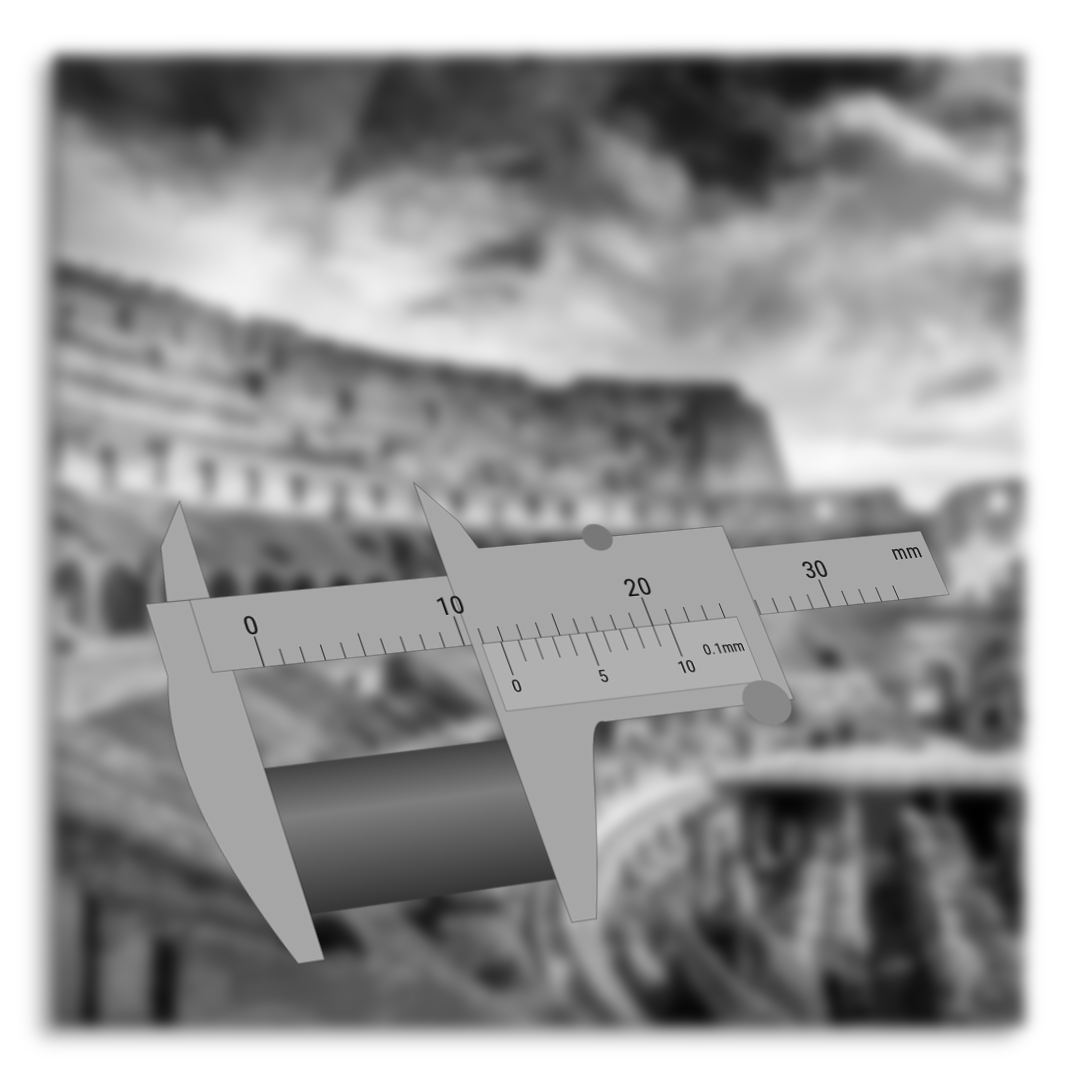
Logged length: **11.9** mm
